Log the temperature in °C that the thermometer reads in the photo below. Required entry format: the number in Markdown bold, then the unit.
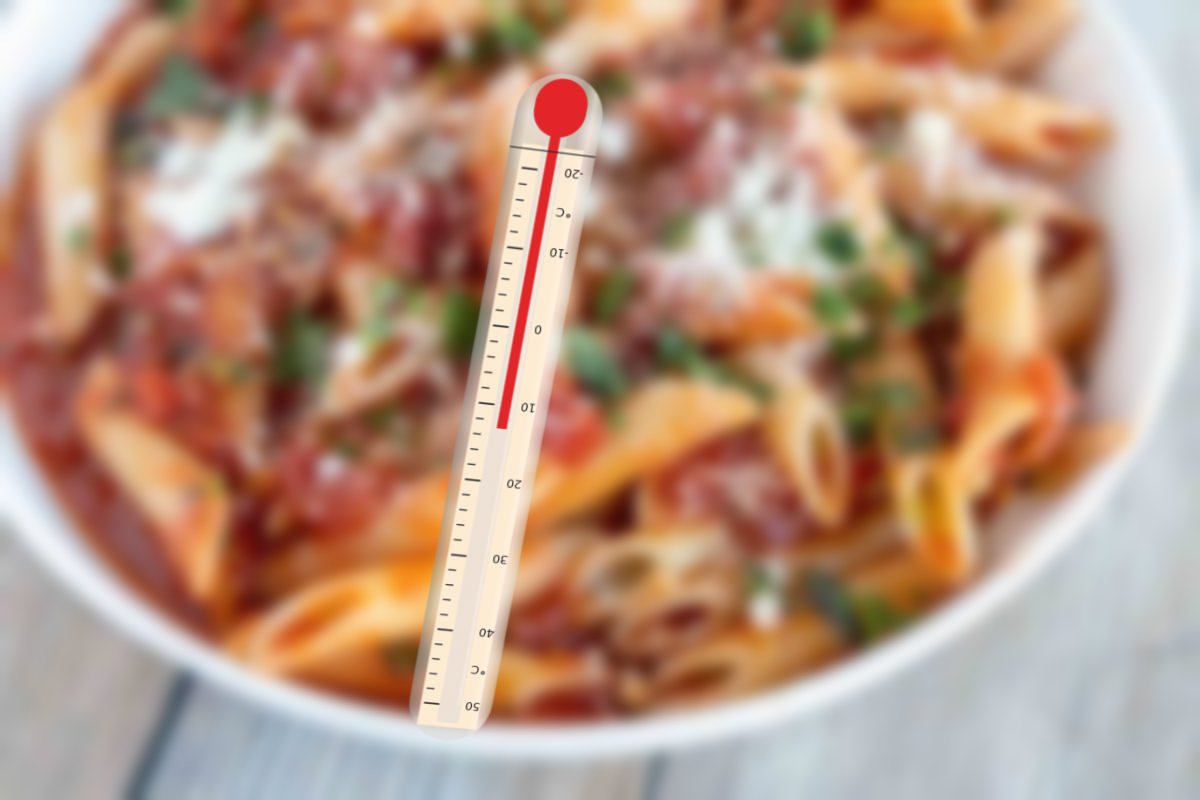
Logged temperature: **13** °C
